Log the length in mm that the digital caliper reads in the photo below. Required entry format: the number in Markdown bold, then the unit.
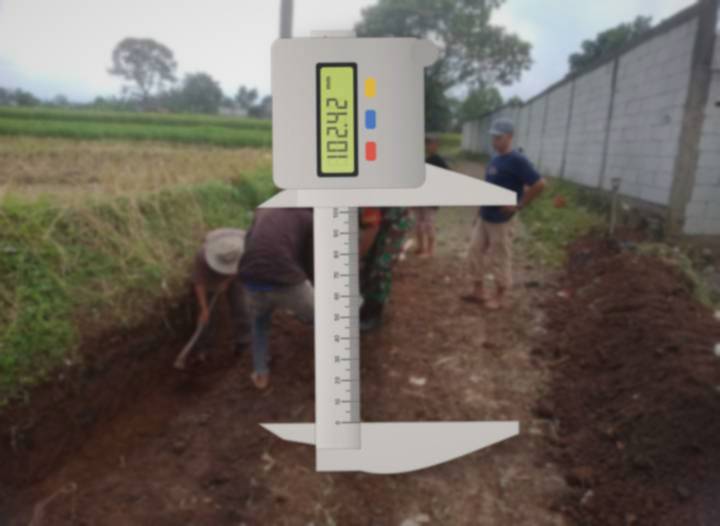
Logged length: **102.42** mm
